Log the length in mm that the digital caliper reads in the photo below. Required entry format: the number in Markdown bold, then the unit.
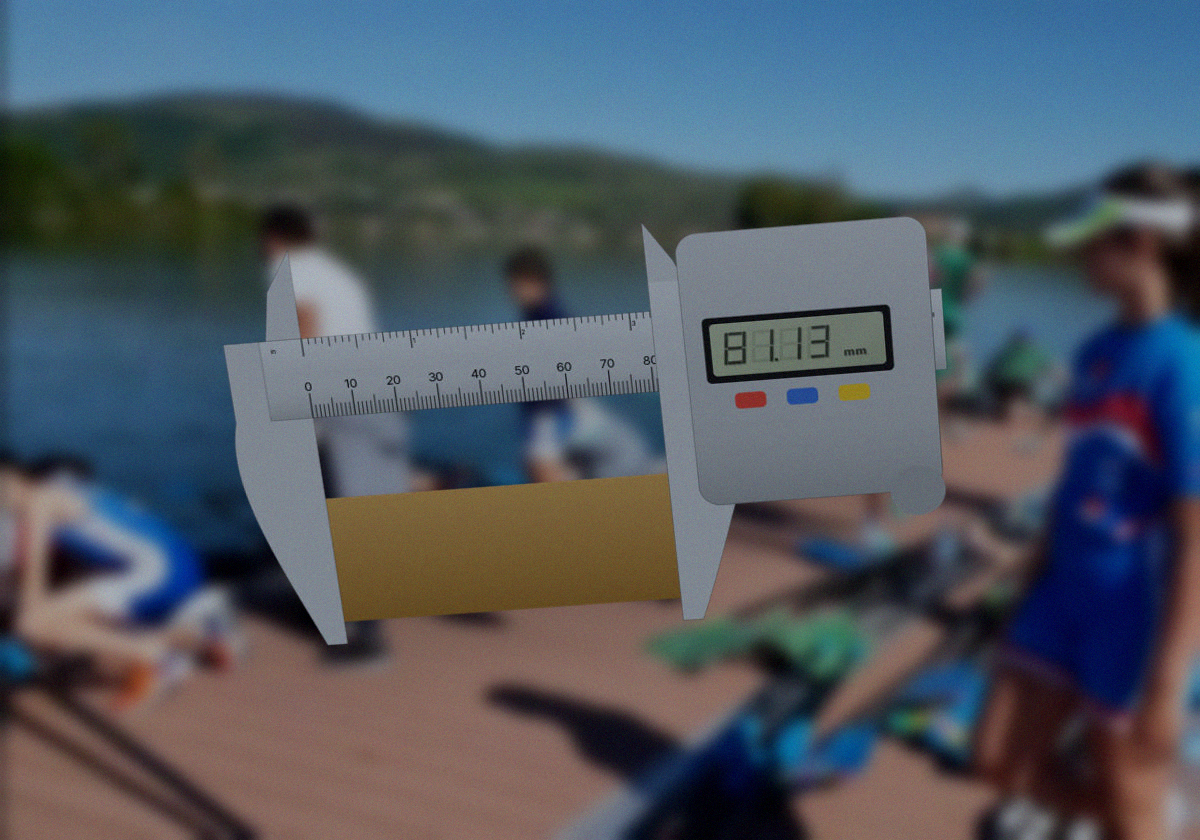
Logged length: **81.13** mm
